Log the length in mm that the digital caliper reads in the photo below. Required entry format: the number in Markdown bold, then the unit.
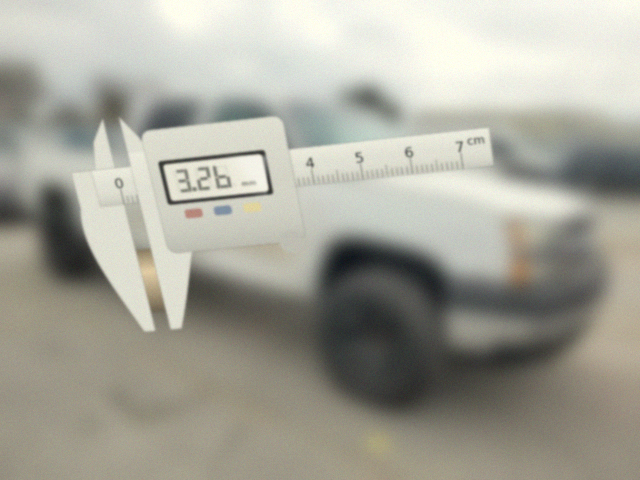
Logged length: **3.26** mm
